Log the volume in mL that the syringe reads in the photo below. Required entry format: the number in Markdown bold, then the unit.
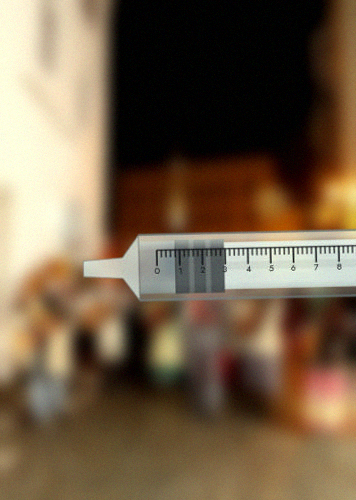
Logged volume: **0.8** mL
